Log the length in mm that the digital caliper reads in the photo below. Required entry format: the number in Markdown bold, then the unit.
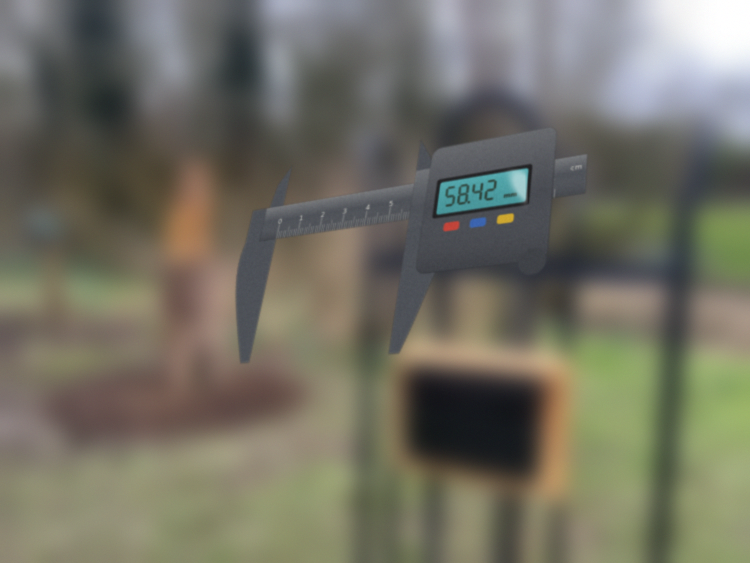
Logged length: **58.42** mm
